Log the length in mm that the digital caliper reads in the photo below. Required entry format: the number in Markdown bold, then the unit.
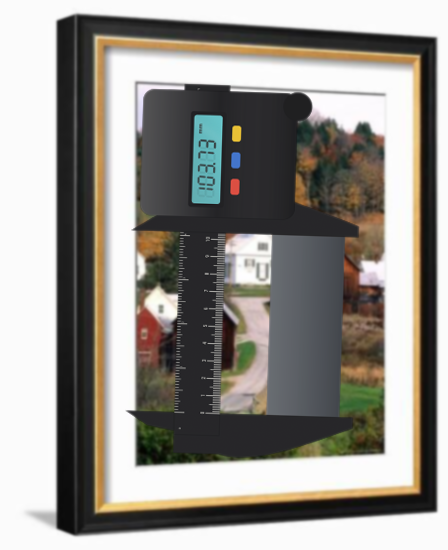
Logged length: **103.73** mm
